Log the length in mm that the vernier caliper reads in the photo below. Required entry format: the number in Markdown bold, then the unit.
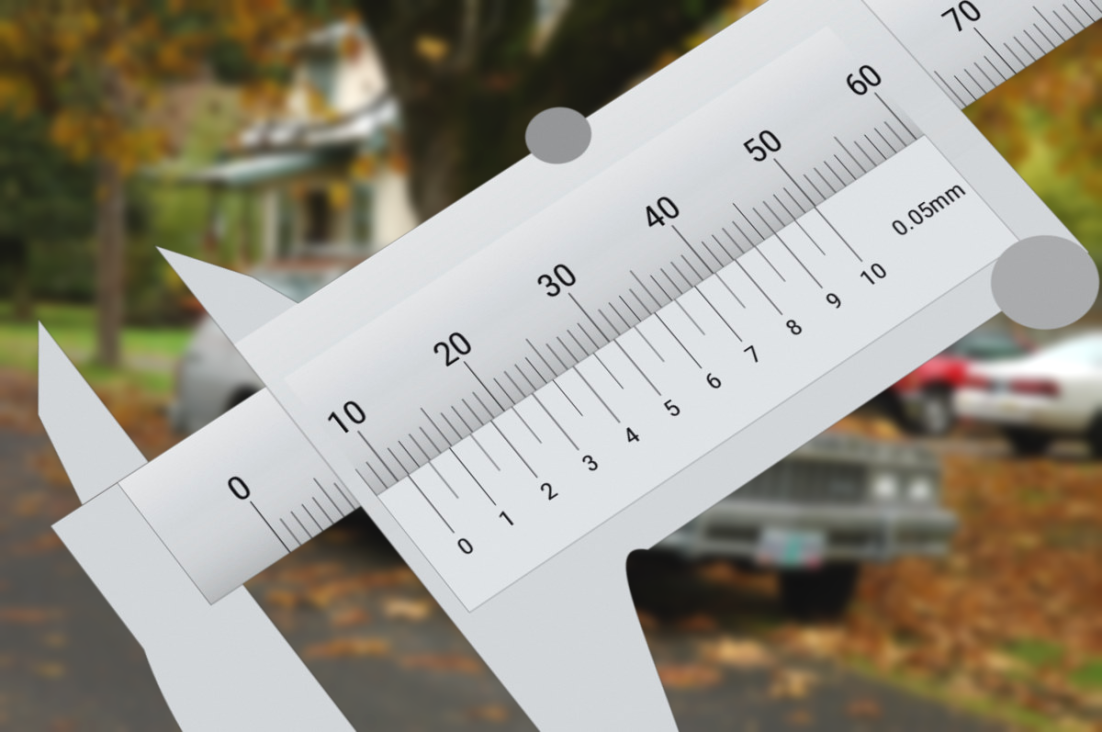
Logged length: **10.9** mm
